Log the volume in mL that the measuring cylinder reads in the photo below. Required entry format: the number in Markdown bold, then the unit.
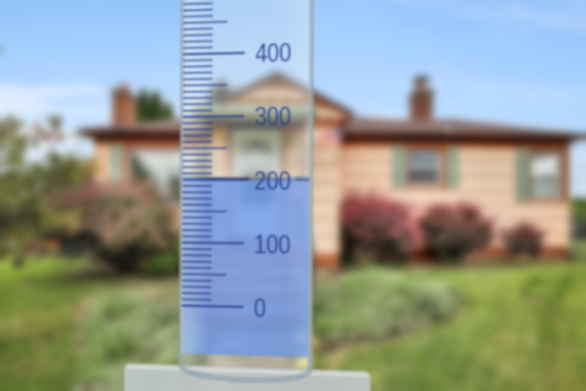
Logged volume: **200** mL
